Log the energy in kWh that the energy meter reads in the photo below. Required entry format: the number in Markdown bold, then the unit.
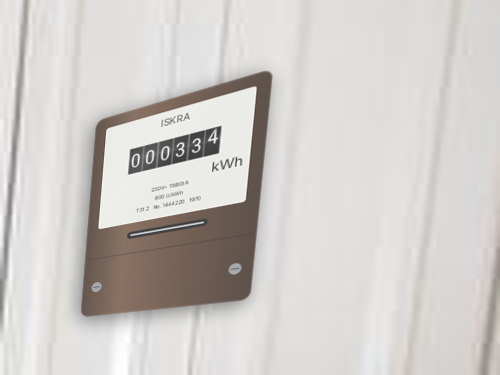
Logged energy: **334** kWh
